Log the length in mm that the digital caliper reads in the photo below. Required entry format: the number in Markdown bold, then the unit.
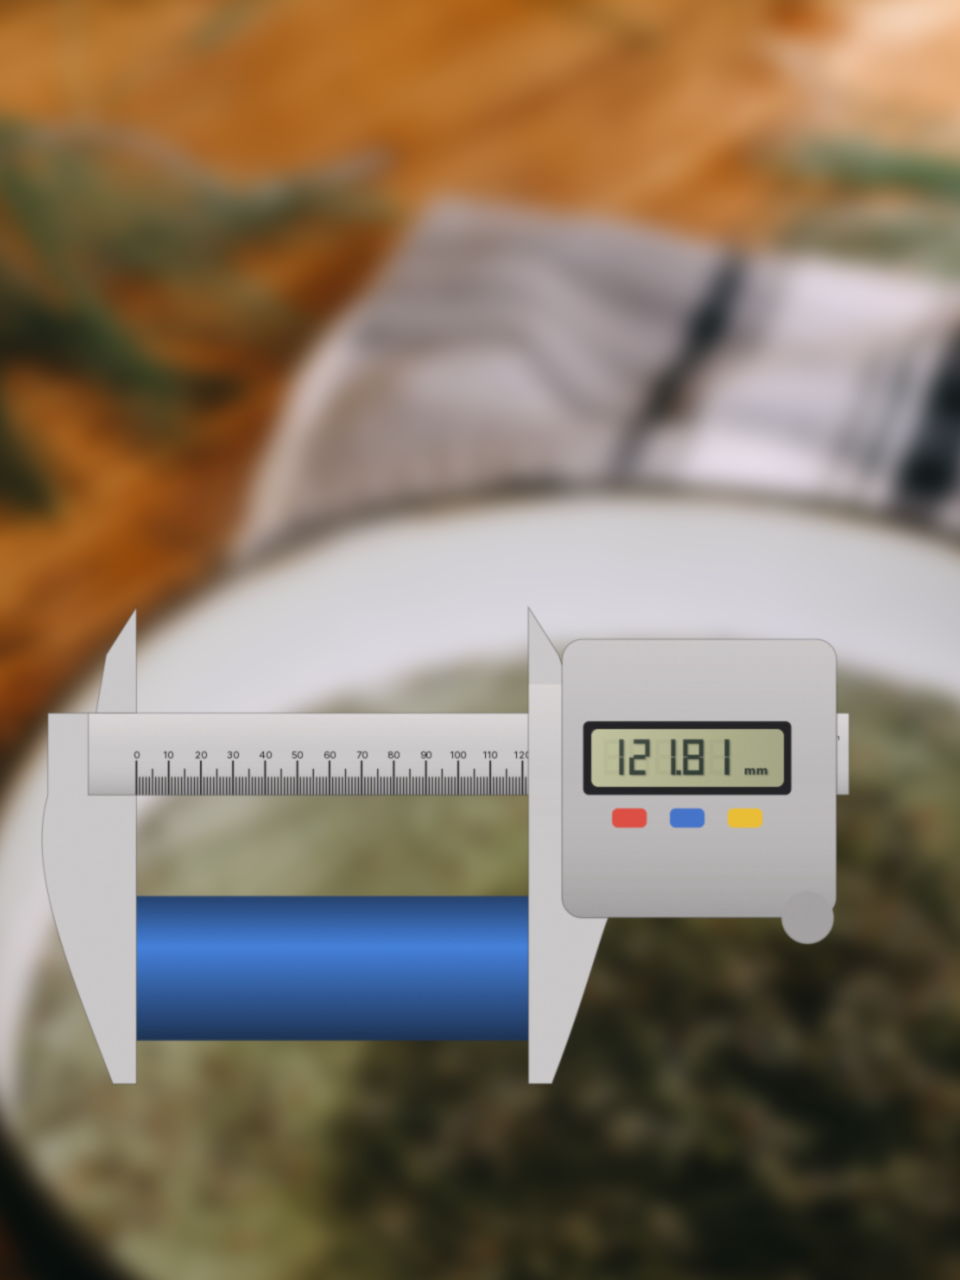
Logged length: **121.81** mm
